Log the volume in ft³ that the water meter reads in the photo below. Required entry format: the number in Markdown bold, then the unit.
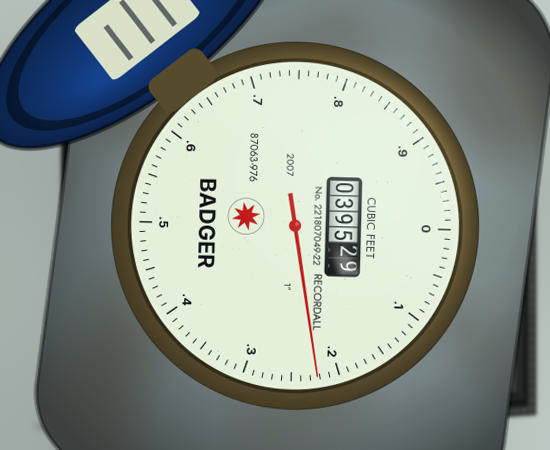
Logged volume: **39529.22** ft³
